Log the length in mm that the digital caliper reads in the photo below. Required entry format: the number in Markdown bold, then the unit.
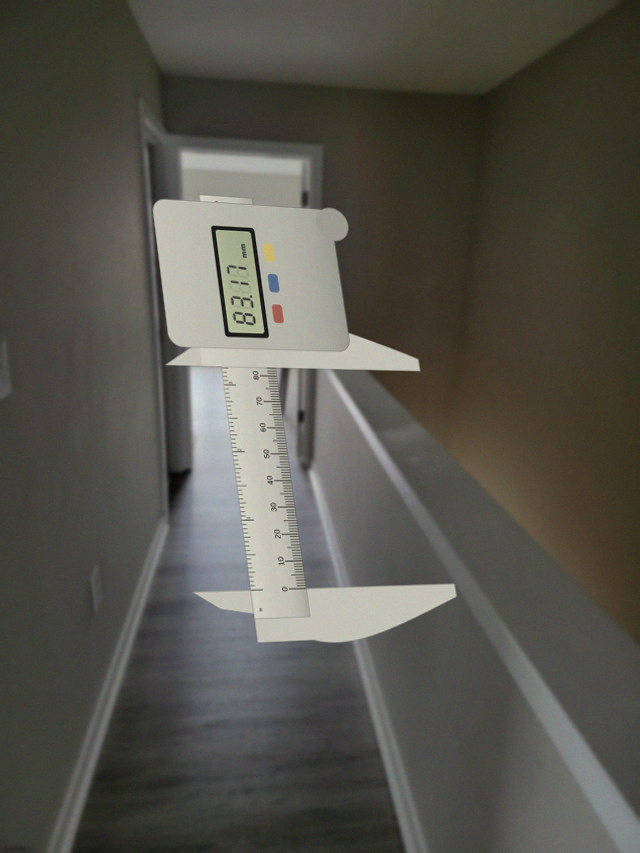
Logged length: **83.17** mm
